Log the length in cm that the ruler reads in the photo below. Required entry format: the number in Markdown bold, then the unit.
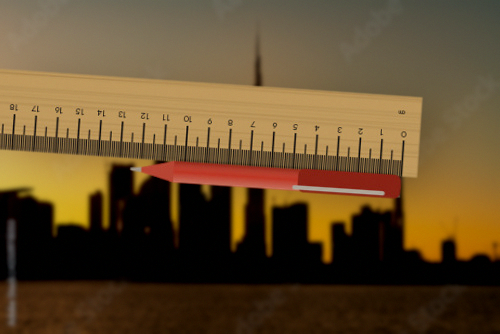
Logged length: **12.5** cm
